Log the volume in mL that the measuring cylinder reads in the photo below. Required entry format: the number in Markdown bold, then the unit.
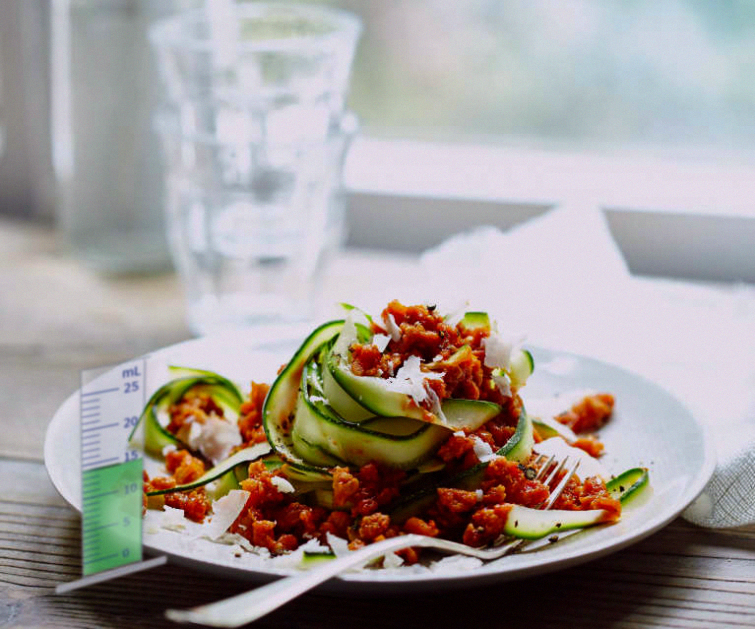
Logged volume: **14** mL
